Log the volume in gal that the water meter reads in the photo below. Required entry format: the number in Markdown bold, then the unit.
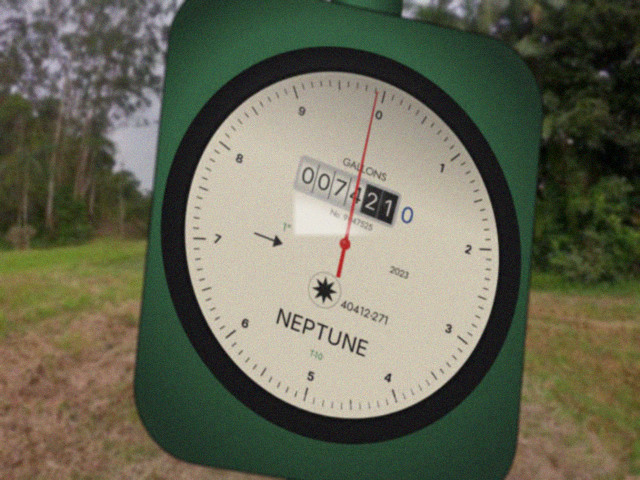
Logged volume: **74209.9** gal
